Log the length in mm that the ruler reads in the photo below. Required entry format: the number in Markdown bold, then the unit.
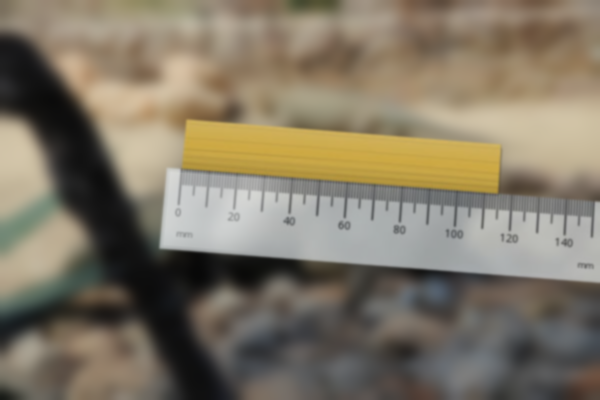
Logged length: **115** mm
